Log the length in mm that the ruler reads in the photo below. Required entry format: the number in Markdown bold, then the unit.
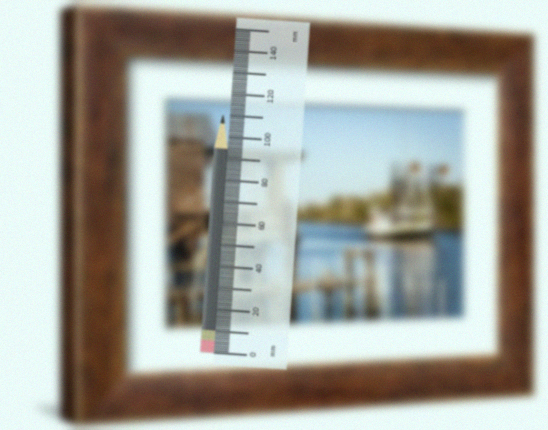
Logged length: **110** mm
